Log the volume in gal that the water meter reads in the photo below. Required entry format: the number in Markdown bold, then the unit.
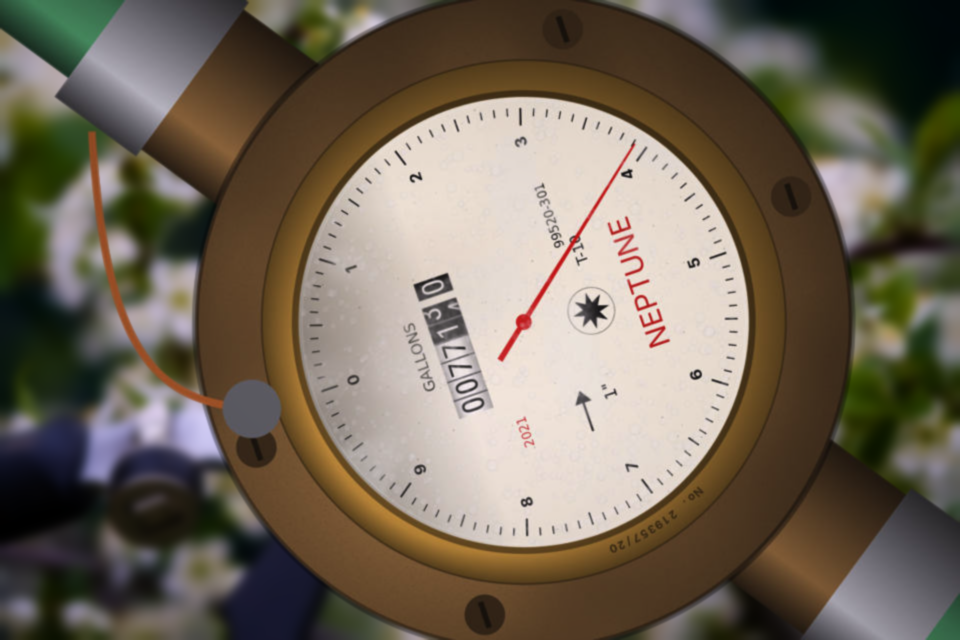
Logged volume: **77133.9** gal
